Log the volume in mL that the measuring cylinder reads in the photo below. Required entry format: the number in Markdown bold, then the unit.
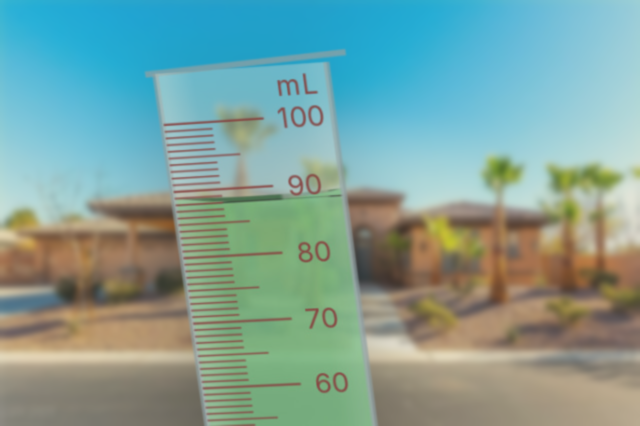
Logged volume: **88** mL
